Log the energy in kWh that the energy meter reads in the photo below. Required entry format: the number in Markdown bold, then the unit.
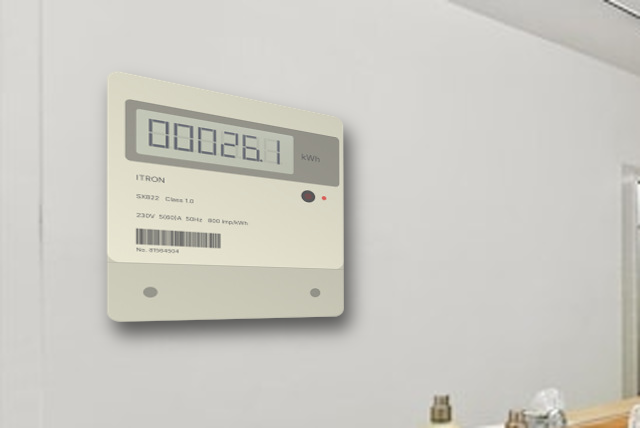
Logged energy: **26.1** kWh
